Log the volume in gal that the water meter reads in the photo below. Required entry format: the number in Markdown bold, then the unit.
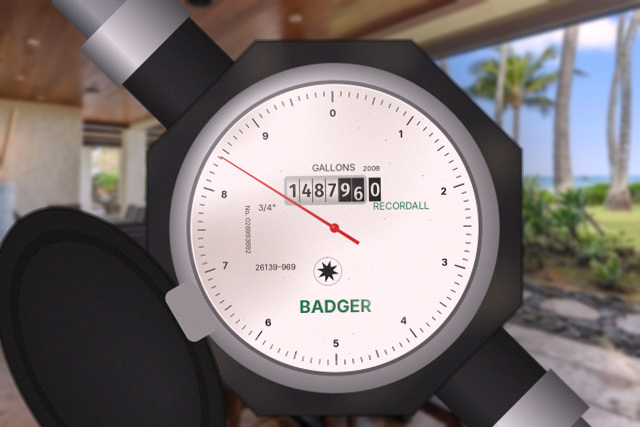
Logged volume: **1487958.4** gal
